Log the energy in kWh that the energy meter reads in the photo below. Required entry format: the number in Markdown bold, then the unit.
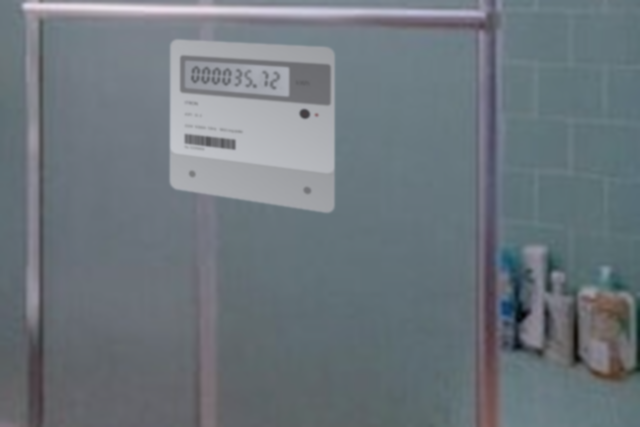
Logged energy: **35.72** kWh
